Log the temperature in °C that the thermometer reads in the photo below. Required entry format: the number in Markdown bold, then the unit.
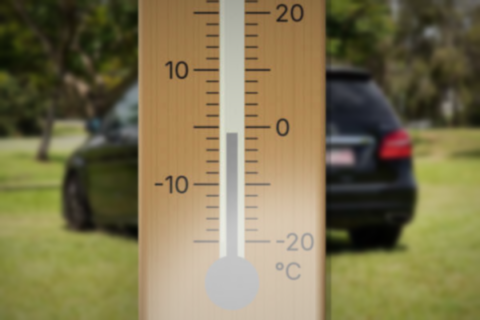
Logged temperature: **-1** °C
